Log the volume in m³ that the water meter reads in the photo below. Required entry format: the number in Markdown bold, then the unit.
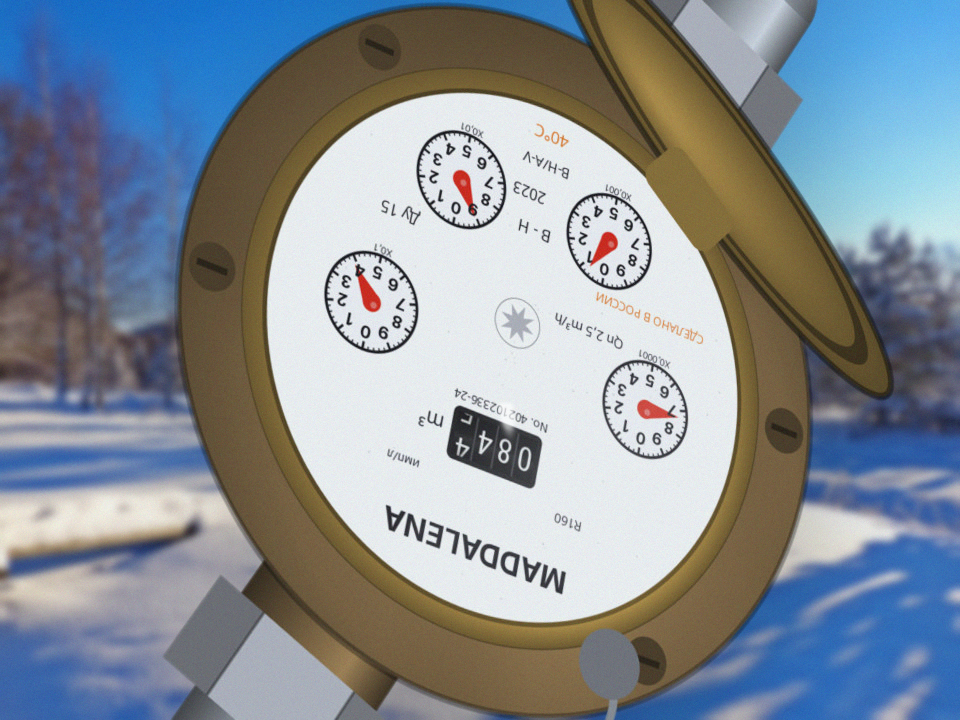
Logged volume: **844.3907** m³
